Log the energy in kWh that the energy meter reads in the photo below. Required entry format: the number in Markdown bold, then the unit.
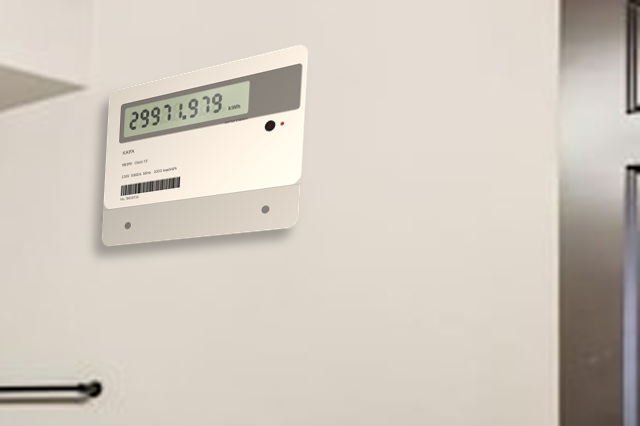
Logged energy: **29971.979** kWh
